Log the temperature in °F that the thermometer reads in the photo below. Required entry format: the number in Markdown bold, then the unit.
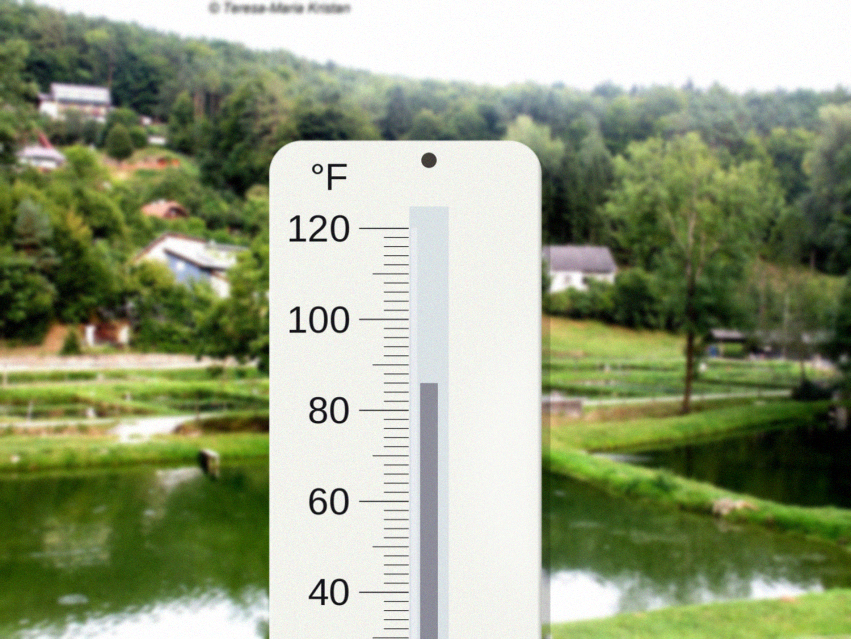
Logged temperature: **86** °F
